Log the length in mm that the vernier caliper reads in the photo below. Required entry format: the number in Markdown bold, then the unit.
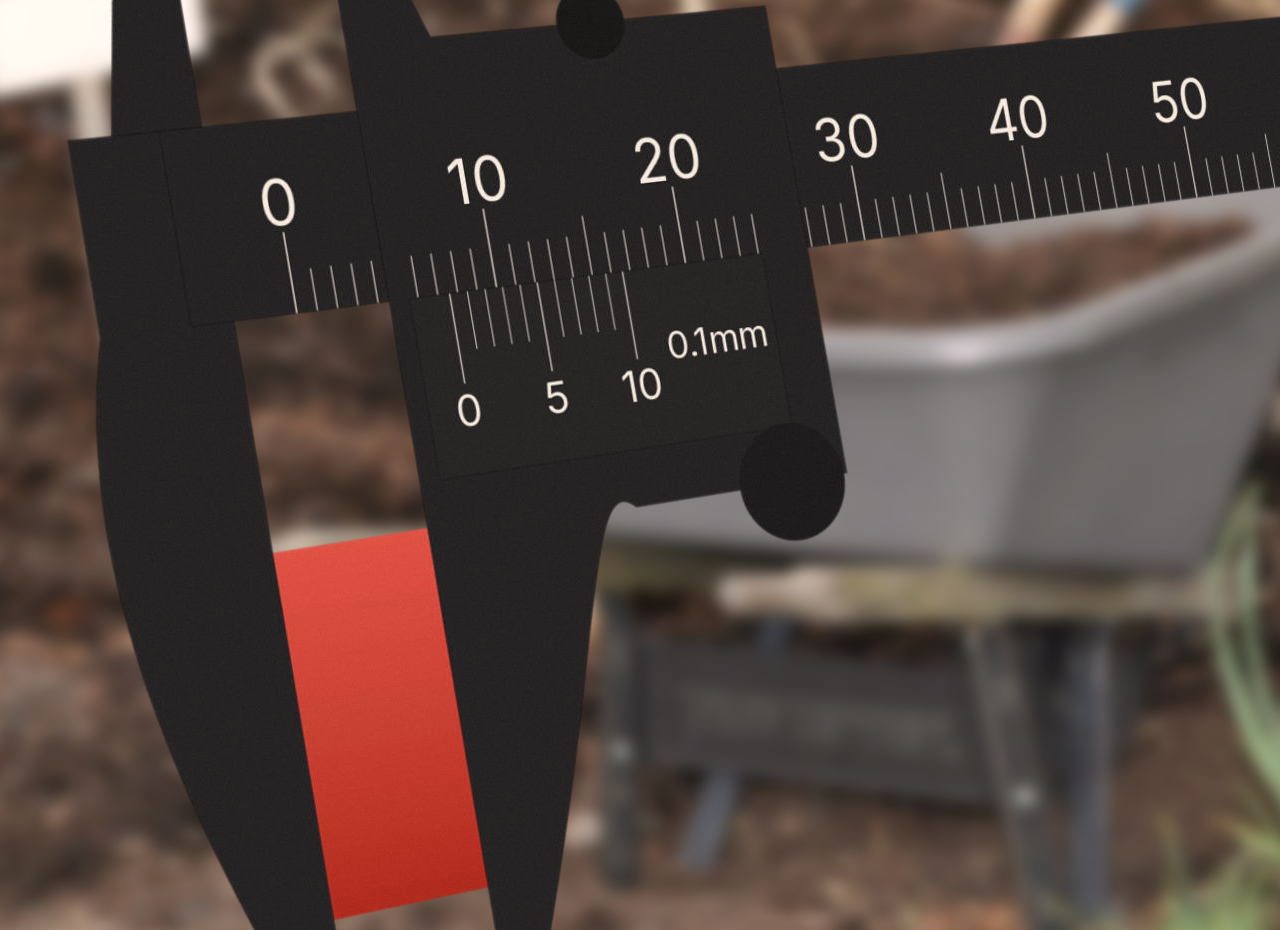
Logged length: **7.6** mm
